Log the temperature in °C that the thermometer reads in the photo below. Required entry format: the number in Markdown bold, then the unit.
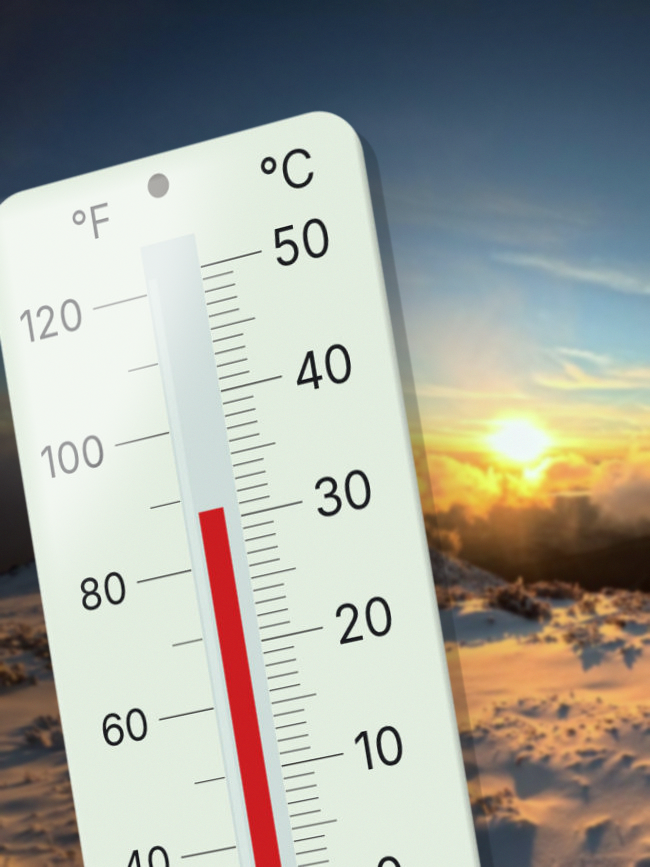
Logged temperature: **31** °C
